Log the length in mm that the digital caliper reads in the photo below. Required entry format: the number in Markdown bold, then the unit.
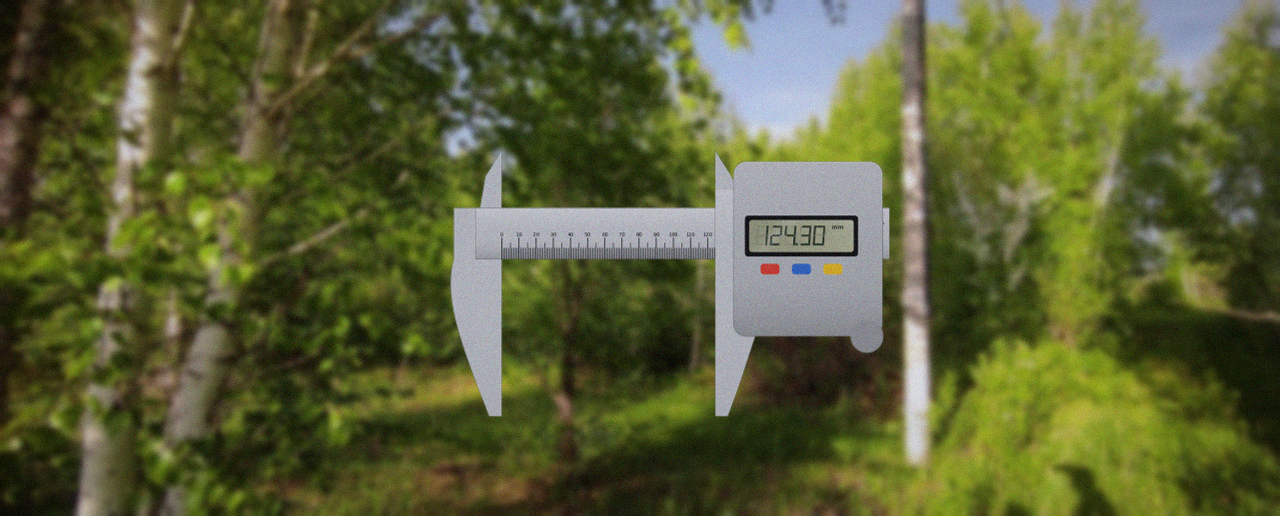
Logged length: **124.30** mm
